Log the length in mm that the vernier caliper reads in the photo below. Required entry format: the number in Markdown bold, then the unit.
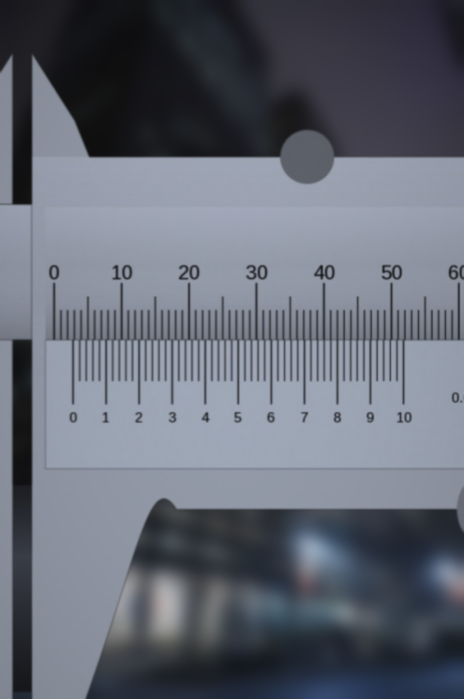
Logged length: **2.8** mm
